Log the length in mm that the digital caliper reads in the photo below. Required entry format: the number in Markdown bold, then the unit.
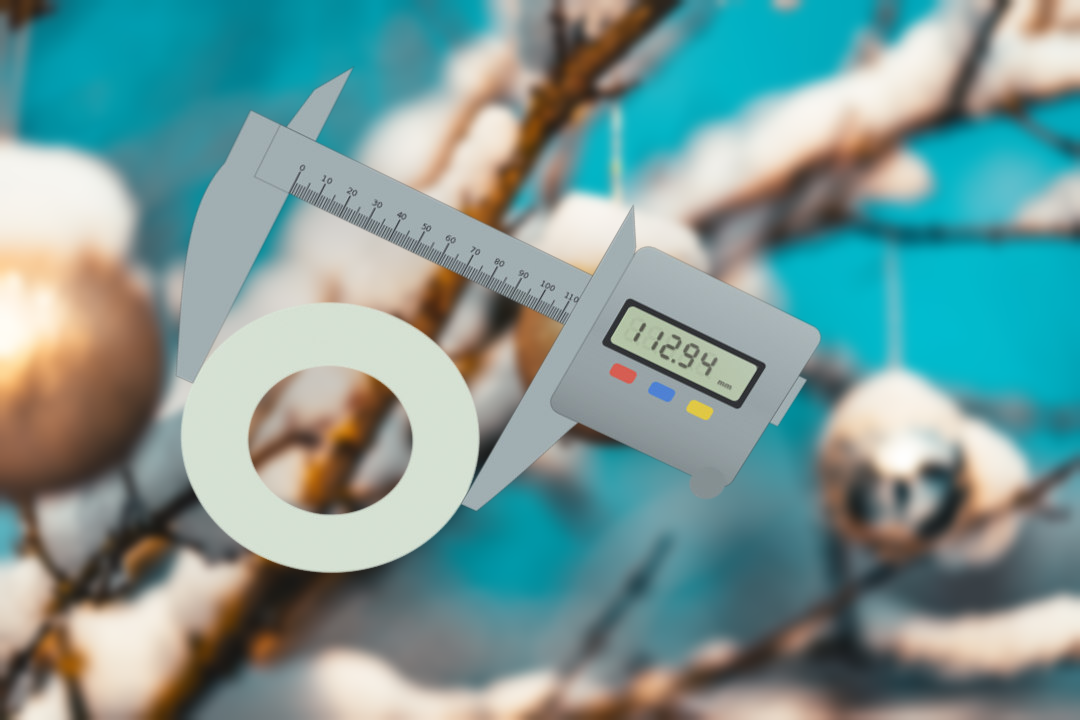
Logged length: **112.94** mm
